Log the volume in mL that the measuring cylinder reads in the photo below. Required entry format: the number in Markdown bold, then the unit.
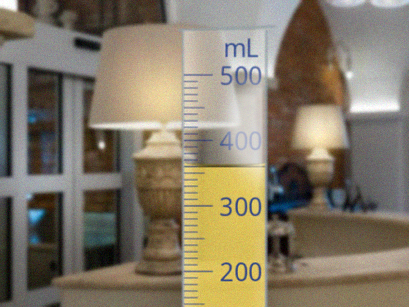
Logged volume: **360** mL
